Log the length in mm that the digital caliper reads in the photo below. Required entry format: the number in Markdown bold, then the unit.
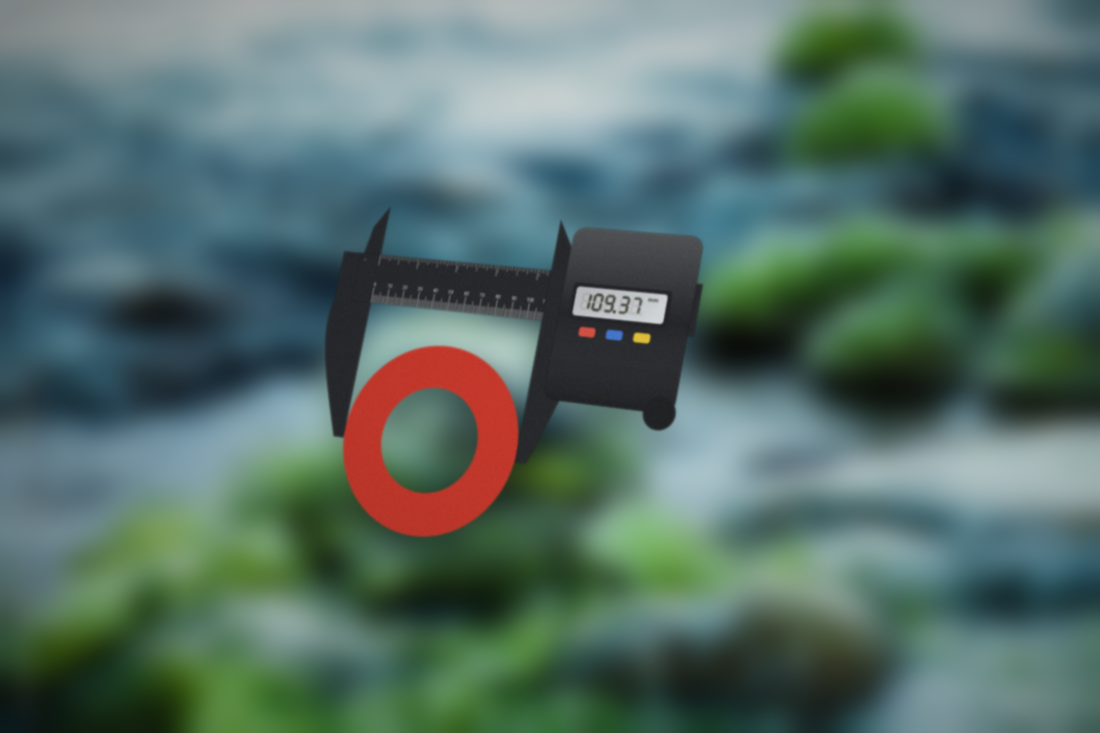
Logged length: **109.37** mm
